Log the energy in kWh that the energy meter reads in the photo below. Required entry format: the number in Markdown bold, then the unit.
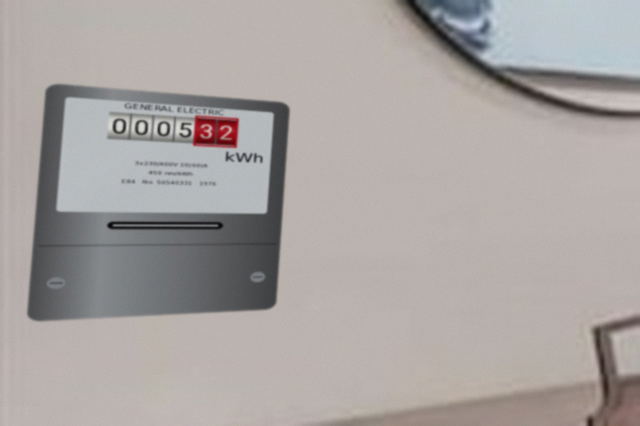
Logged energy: **5.32** kWh
